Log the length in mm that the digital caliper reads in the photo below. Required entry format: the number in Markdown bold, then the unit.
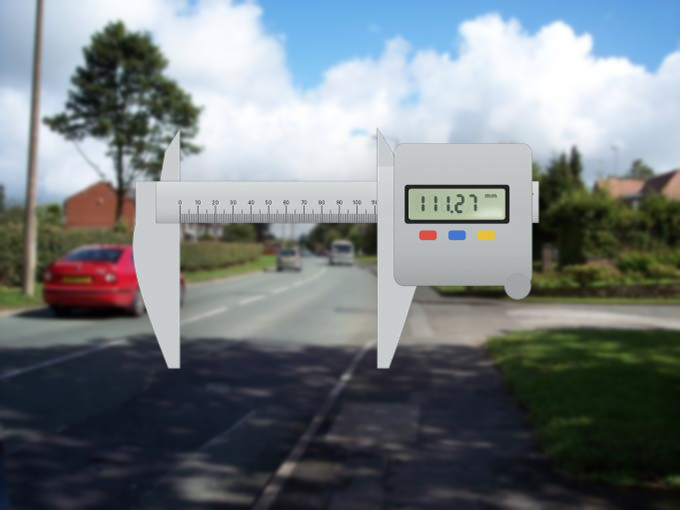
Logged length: **111.27** mm
